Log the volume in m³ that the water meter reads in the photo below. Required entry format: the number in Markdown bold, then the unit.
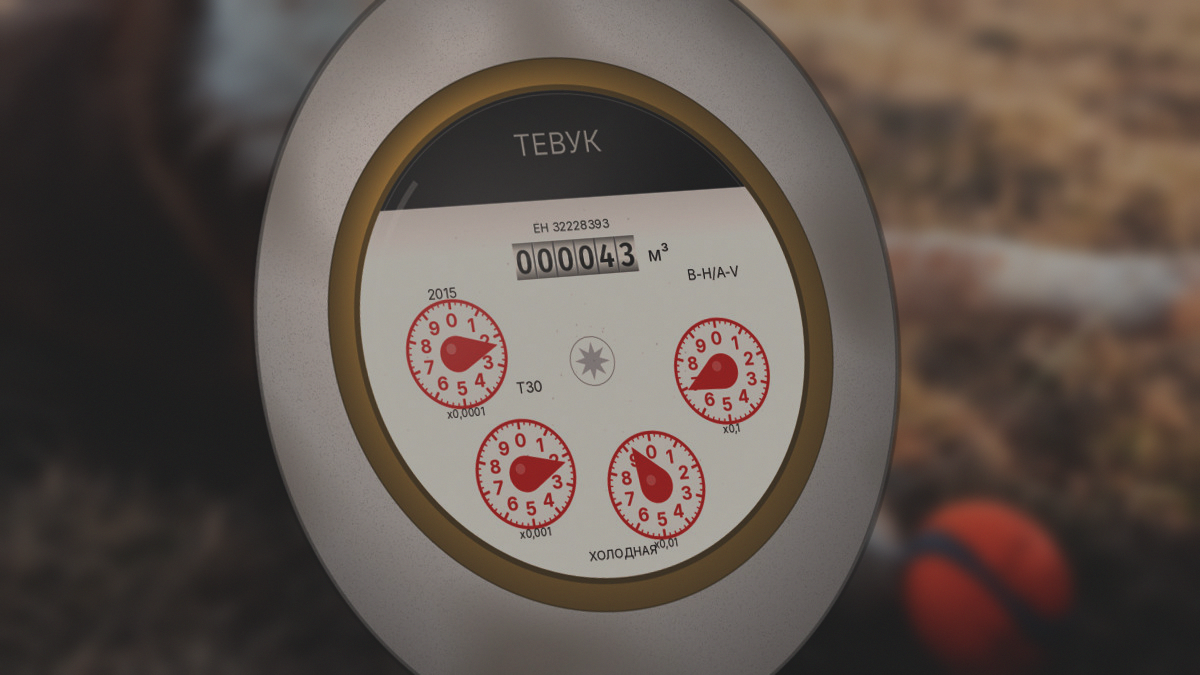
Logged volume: **43.6922** m³
